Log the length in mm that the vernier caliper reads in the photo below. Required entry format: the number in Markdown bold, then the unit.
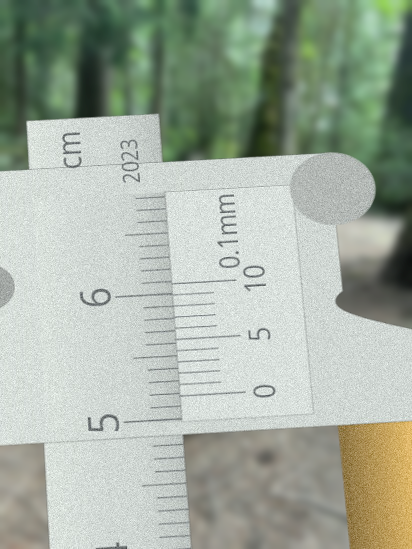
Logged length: **51.8** mm
